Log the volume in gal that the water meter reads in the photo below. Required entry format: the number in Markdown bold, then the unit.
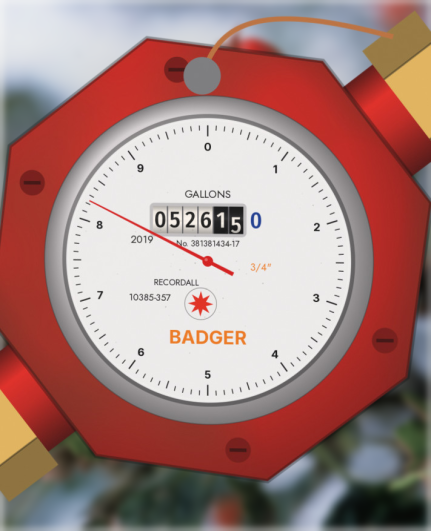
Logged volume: **526148.2** gal
